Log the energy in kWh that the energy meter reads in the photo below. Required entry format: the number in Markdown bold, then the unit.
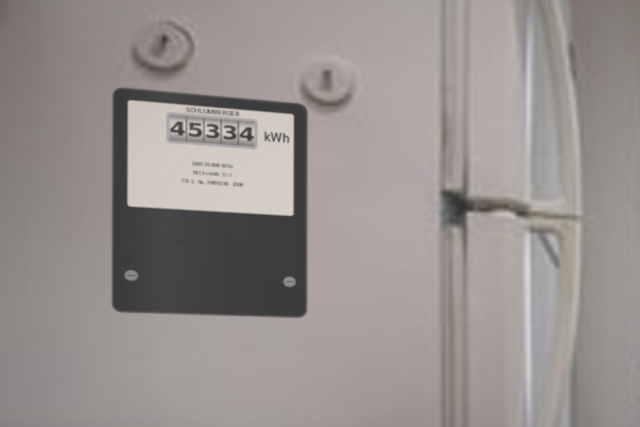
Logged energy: **45334** kWh
